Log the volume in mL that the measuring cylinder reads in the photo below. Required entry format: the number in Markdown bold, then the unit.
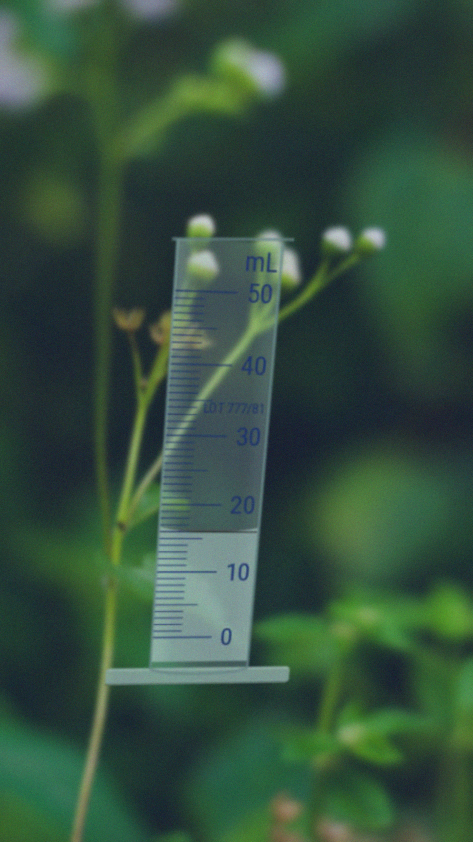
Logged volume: **16** mL
